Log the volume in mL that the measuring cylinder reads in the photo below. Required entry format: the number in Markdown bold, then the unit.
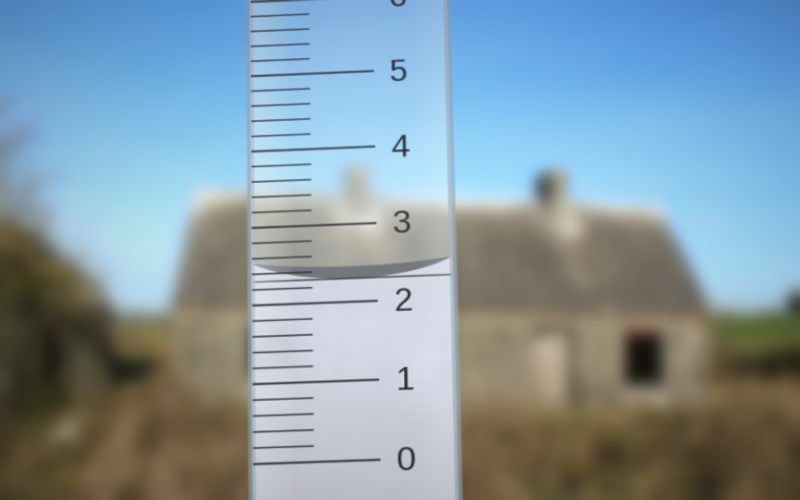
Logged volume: **2.3** mL
